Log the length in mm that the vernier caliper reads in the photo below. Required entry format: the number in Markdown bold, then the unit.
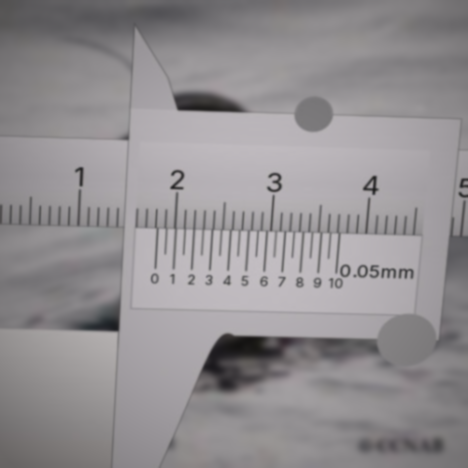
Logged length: **18.2** mm
